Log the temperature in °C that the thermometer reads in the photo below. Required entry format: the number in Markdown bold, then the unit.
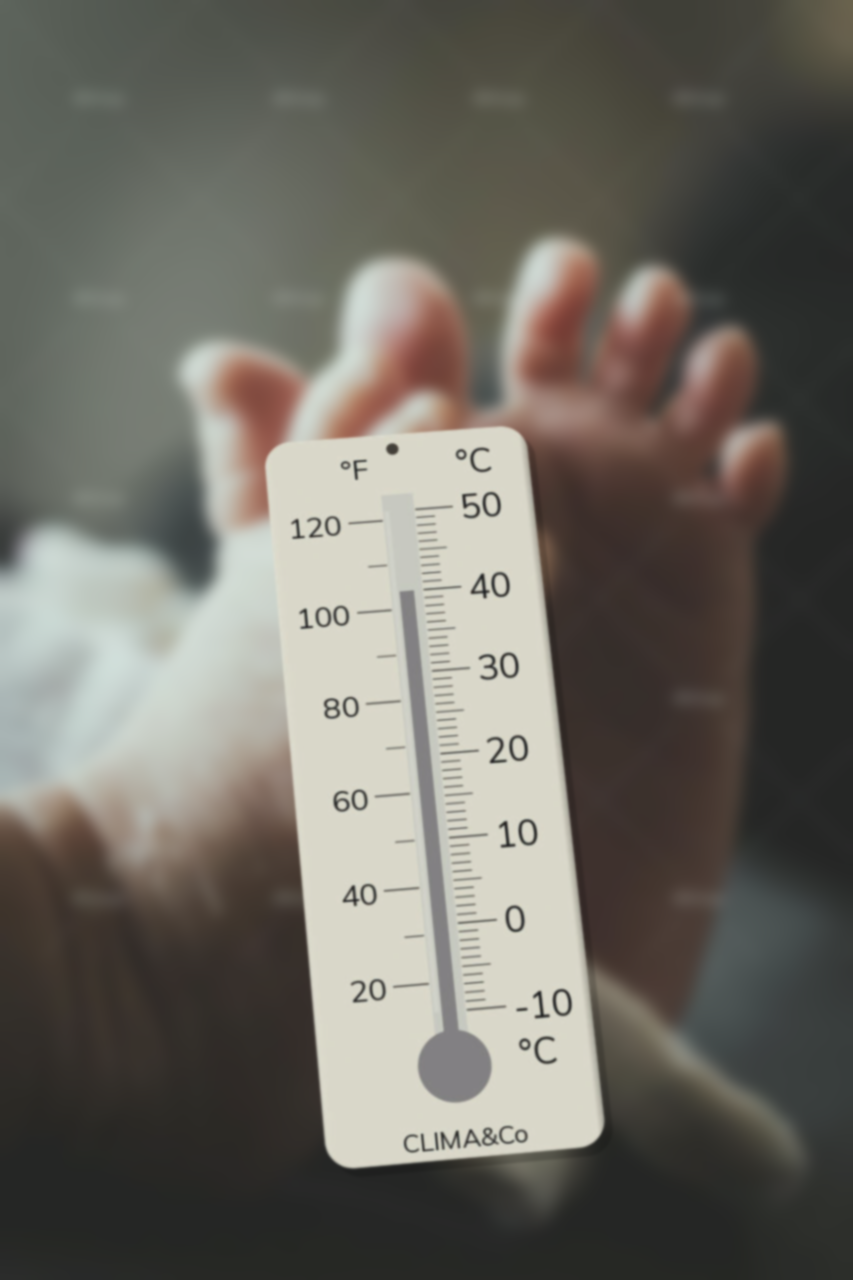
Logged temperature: **40** °C
